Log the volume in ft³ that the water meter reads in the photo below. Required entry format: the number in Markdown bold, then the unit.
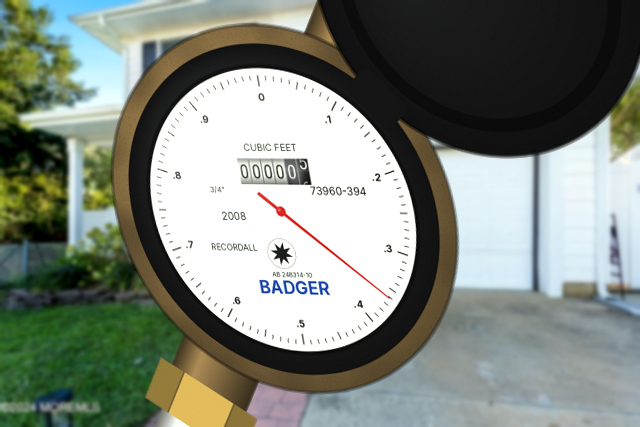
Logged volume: **5.36** ft³
